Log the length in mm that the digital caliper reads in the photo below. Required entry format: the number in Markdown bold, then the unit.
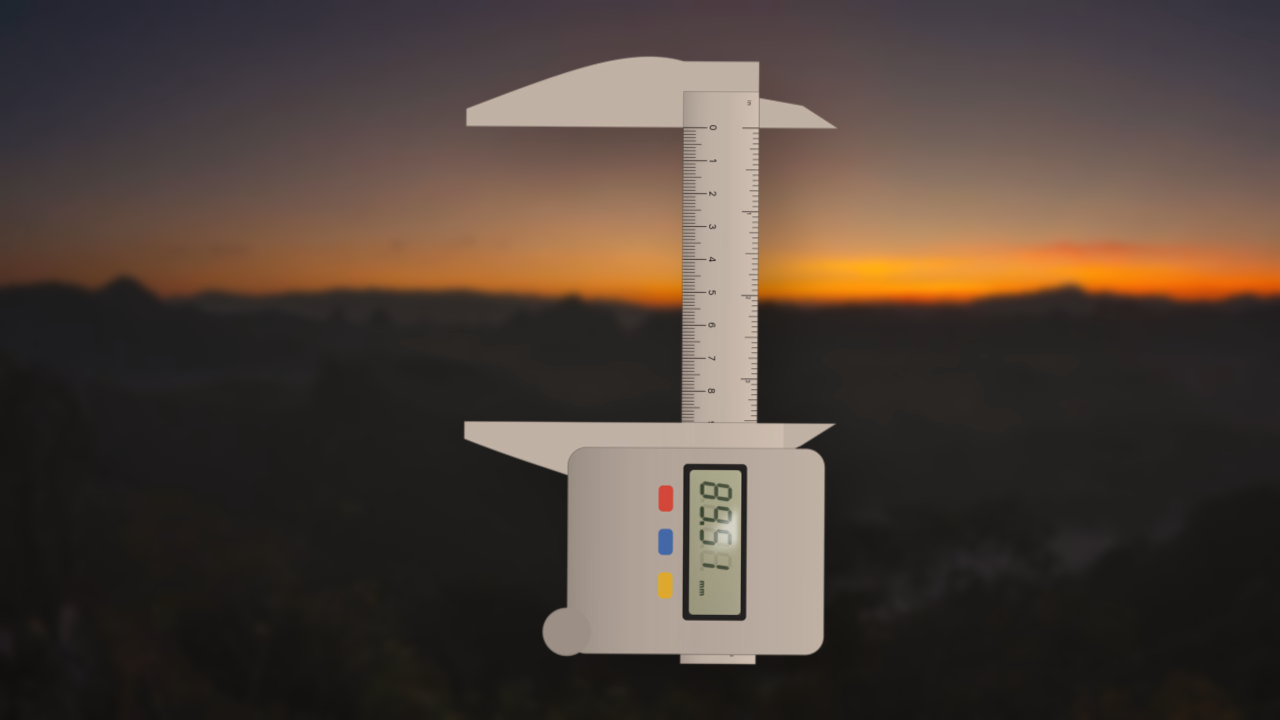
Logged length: **89.51** mm
